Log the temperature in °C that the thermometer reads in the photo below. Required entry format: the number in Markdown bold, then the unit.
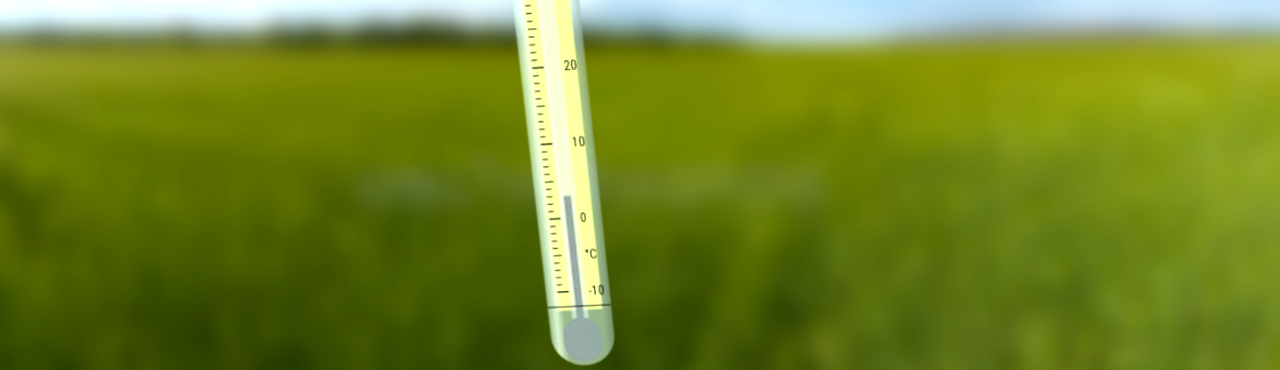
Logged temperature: **3** °C
